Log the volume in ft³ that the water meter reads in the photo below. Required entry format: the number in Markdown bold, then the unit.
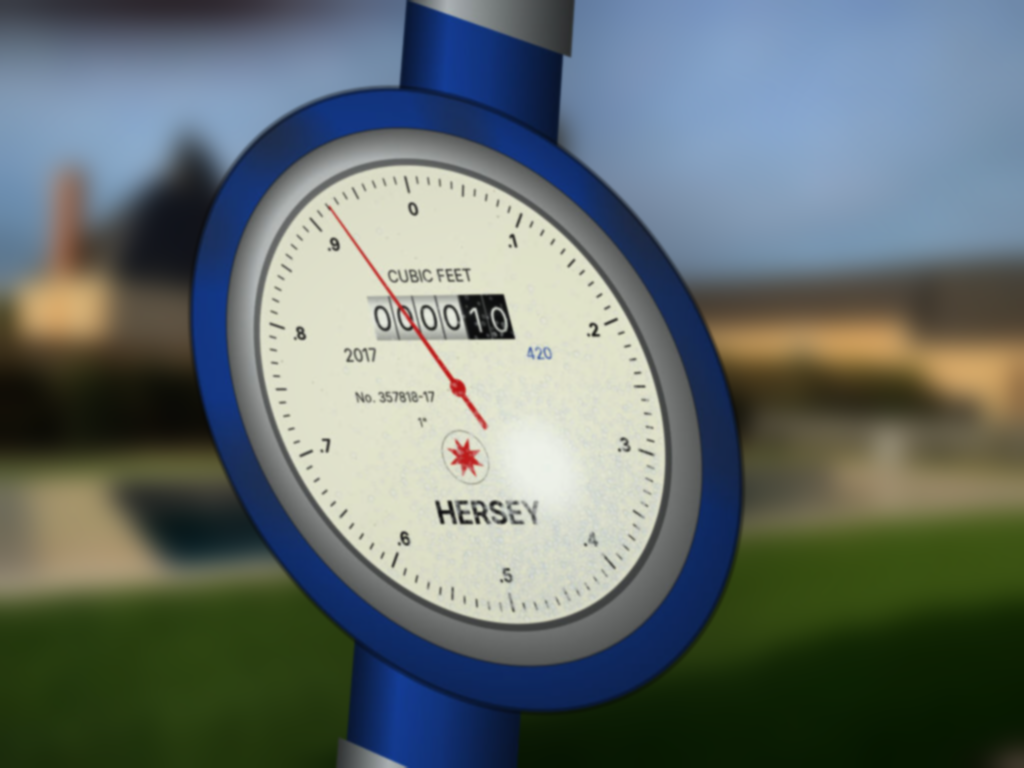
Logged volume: **9.92** ft³
